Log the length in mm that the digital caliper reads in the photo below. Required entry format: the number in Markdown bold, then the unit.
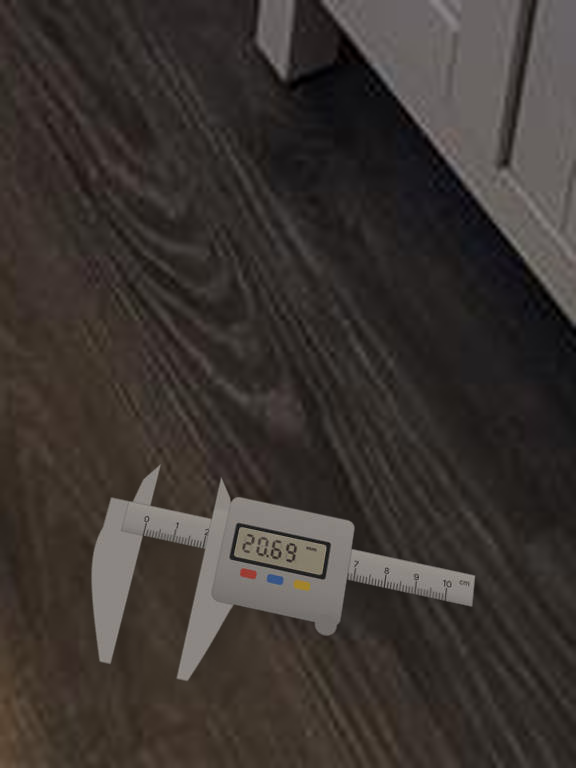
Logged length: **20.69** mm
